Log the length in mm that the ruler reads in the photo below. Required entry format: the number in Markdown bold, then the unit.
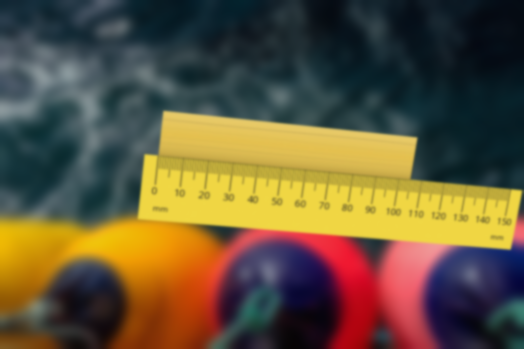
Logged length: **105** mm
